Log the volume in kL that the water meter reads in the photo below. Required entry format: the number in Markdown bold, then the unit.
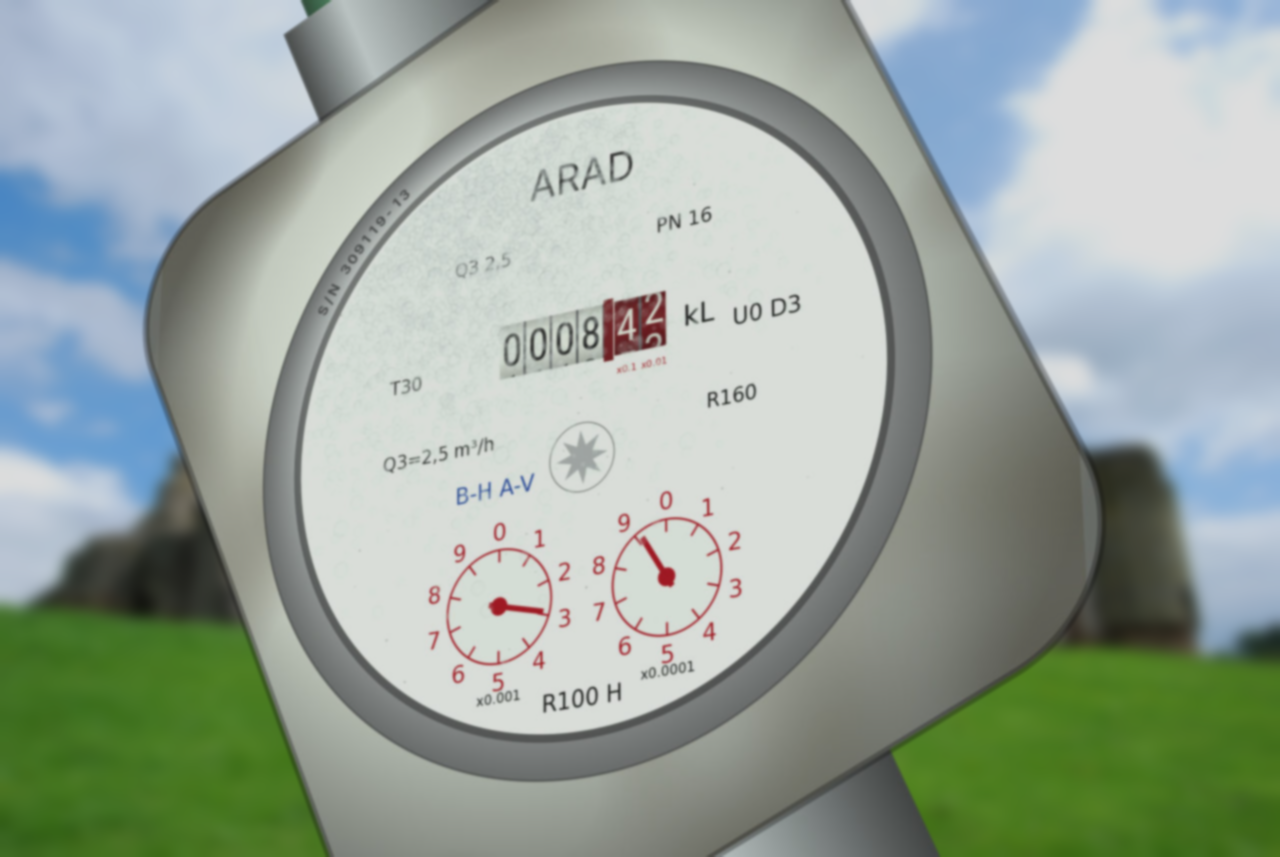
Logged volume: **8.4229** kL
